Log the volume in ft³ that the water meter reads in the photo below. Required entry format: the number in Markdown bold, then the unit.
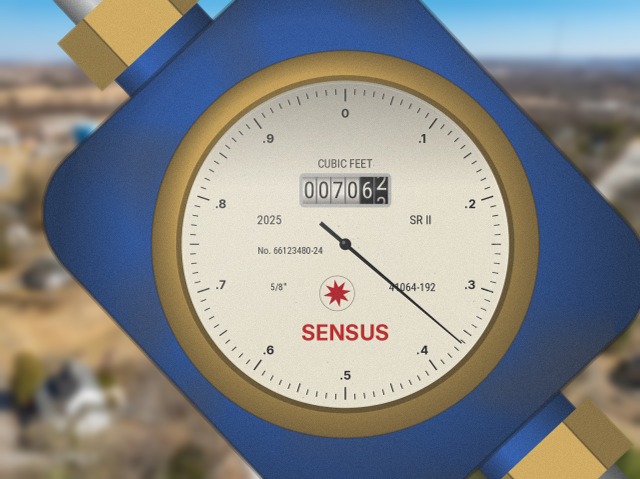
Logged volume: **7062.36** ft³
